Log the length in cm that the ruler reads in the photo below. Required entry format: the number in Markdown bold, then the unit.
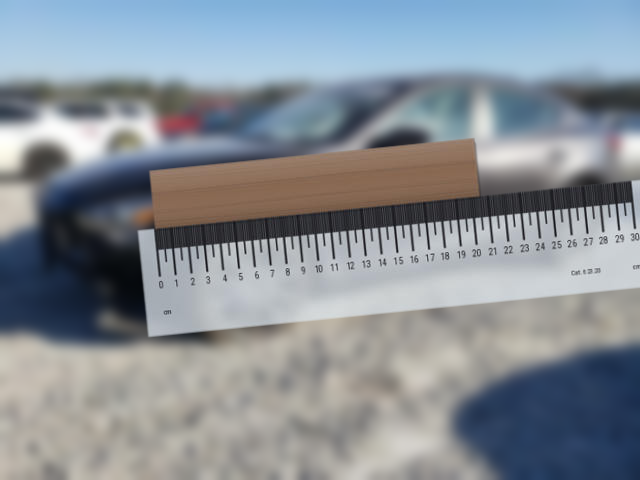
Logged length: **20.5** cm
